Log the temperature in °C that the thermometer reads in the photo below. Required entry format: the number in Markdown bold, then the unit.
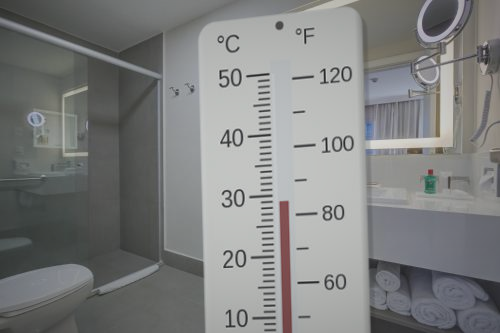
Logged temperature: **29** °C
